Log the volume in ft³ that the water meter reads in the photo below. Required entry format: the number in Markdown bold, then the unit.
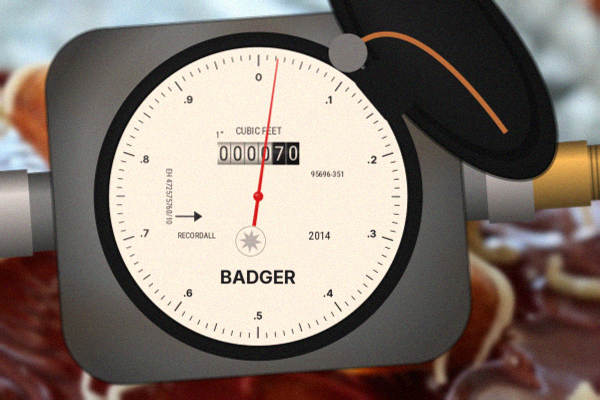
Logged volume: **70.02** ft³
